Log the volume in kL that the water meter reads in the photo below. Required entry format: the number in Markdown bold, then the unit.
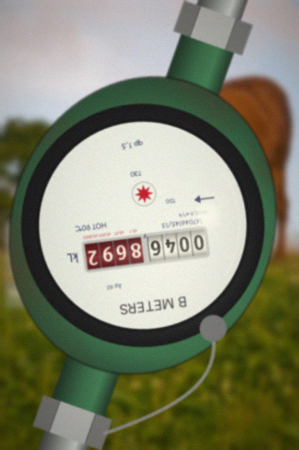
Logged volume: **46.8692** kL
